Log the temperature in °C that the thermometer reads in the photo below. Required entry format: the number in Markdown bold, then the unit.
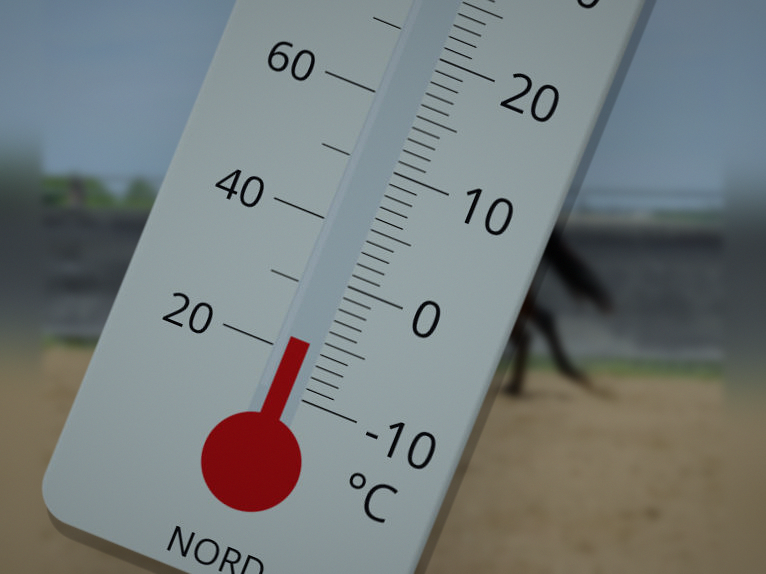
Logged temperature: **-5.5** °C
